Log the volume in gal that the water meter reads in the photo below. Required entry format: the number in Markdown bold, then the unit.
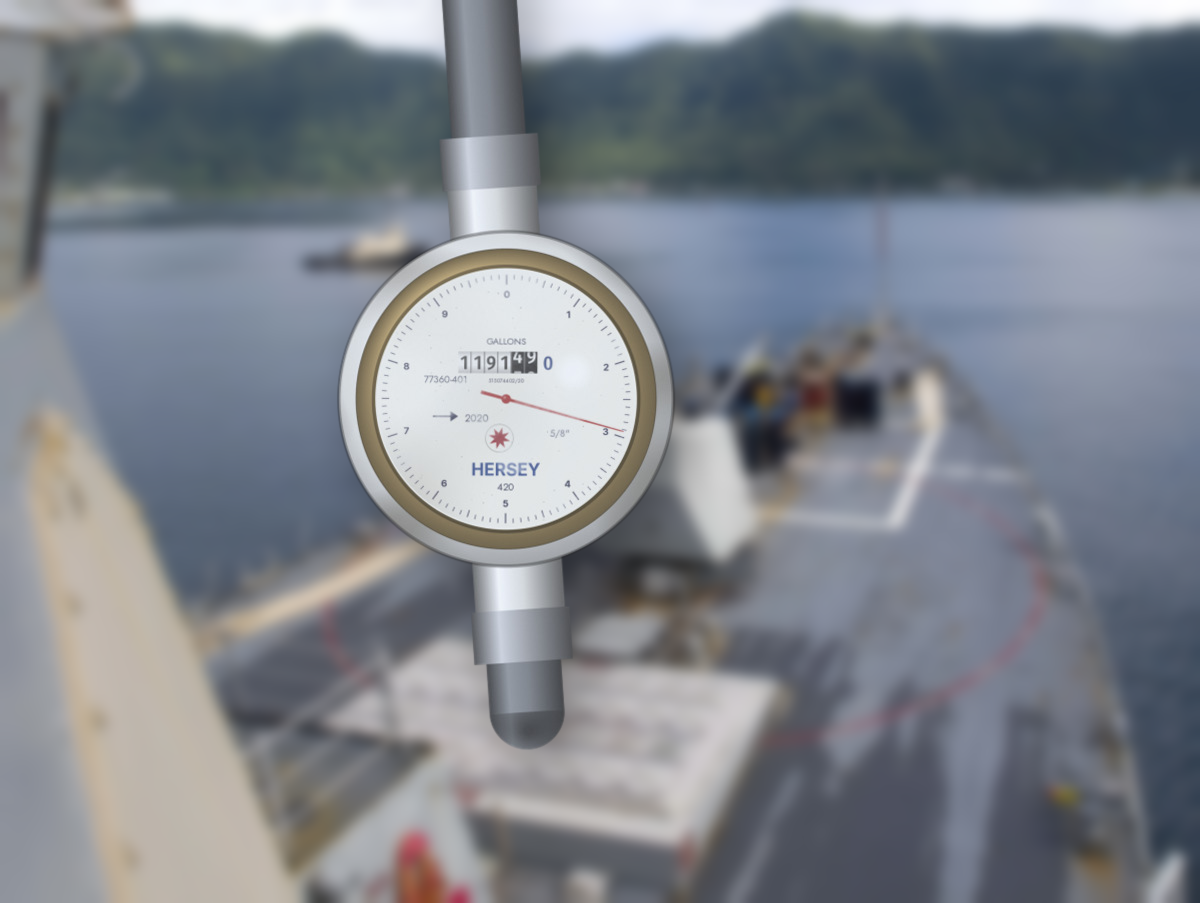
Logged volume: **1191492.9** gal
